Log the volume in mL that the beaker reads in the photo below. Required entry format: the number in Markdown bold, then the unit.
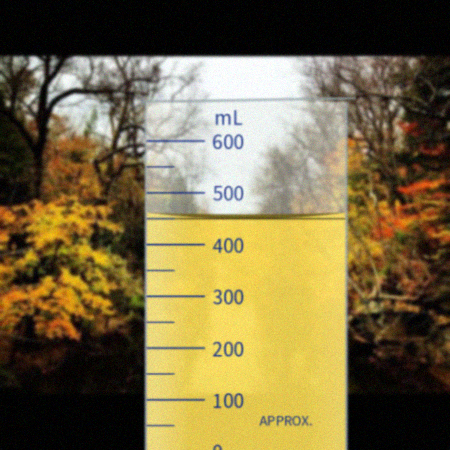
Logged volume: **450** mL
